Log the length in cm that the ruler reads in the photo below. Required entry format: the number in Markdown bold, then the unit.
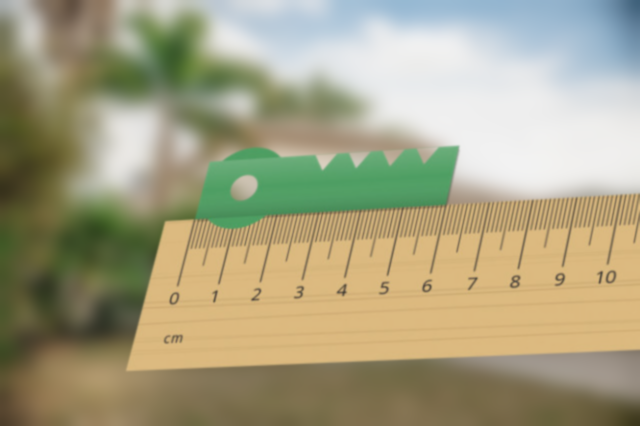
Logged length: **6** cm
